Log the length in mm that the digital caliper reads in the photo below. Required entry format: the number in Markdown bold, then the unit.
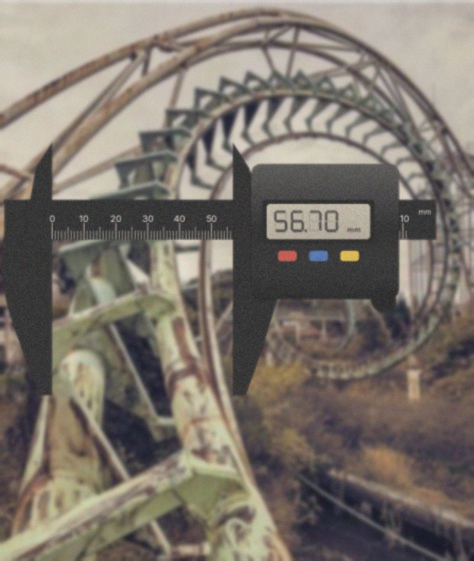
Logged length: **56.70** mm
